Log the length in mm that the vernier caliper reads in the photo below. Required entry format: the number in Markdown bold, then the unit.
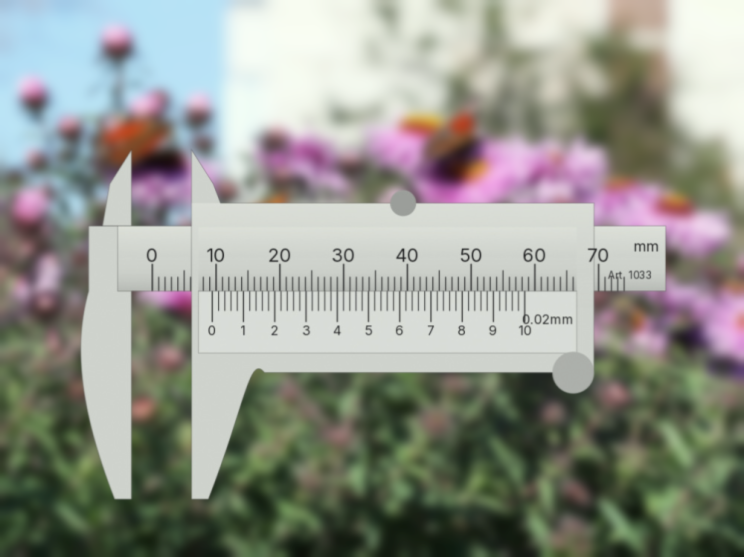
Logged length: **9.4** mm
